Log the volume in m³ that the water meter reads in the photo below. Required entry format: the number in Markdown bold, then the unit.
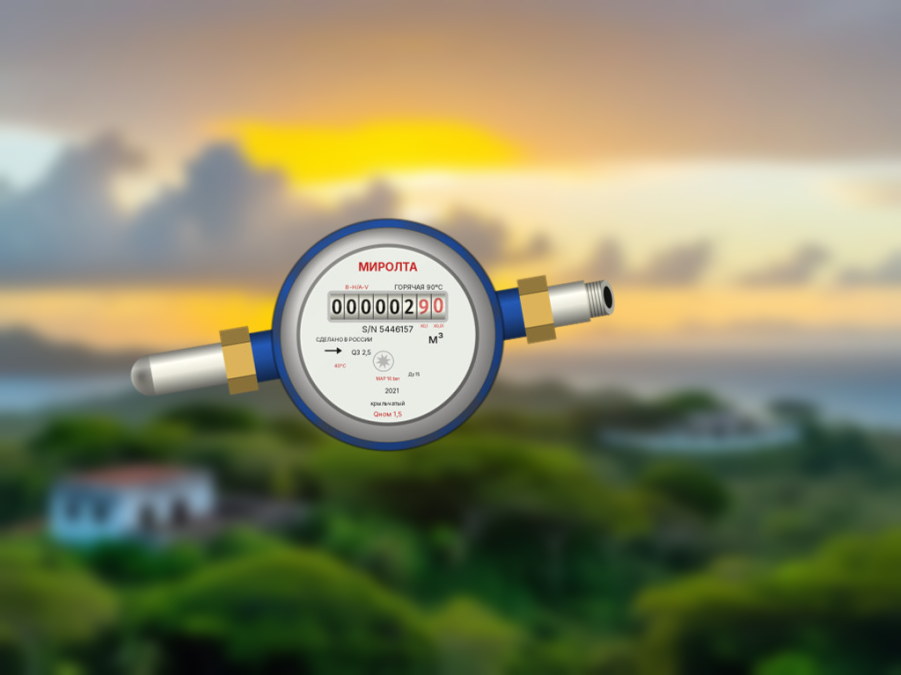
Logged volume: **2.90** m³
